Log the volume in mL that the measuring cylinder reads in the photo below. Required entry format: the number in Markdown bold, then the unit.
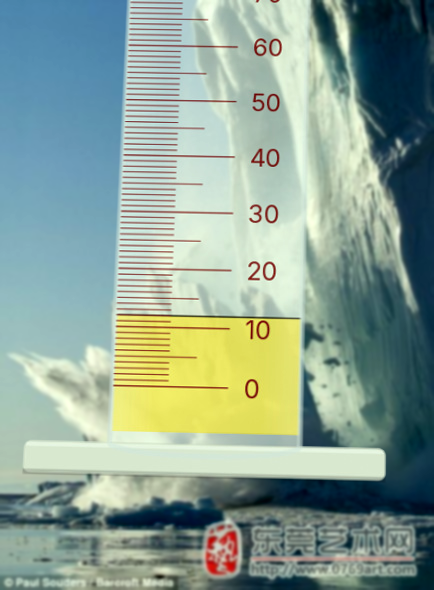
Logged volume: **12** mL
